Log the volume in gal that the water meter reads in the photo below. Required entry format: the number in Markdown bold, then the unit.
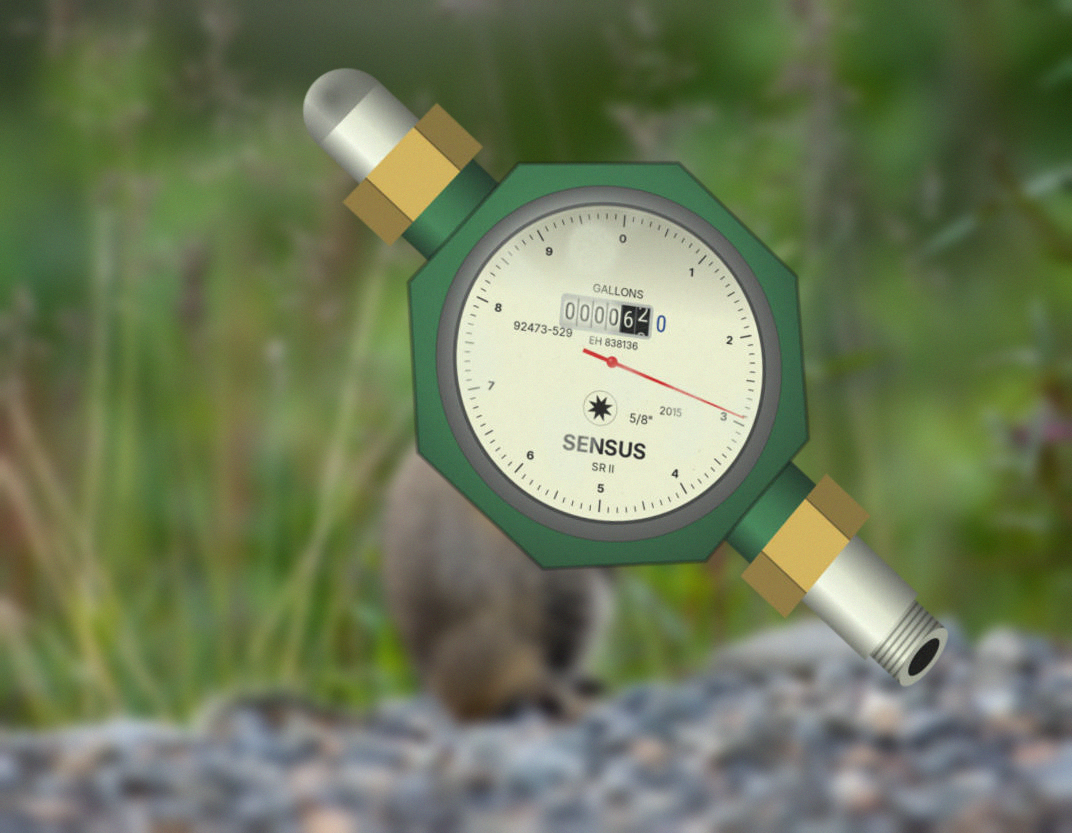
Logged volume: **622.9** gal
